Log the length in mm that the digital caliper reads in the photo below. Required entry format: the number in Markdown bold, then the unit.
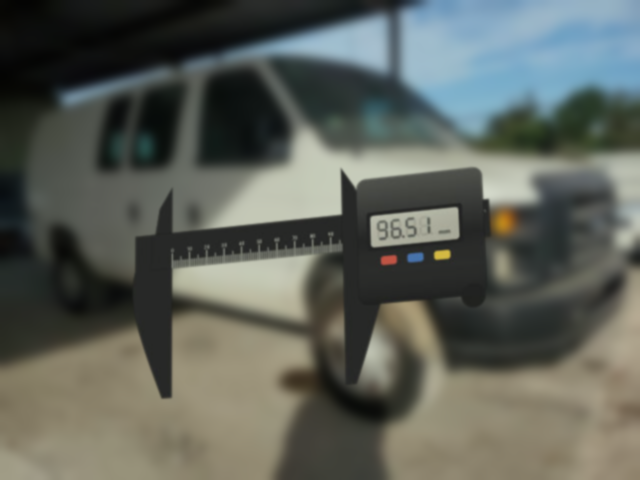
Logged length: **96.51** mm
